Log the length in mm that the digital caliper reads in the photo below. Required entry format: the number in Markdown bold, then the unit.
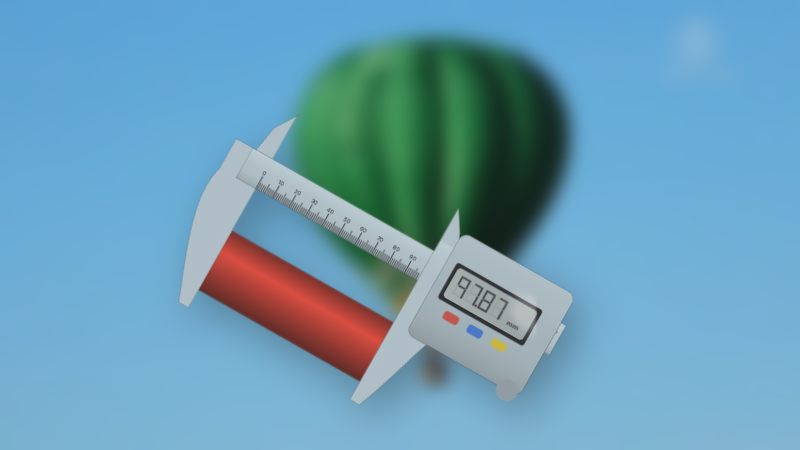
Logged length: **97.87** mm
